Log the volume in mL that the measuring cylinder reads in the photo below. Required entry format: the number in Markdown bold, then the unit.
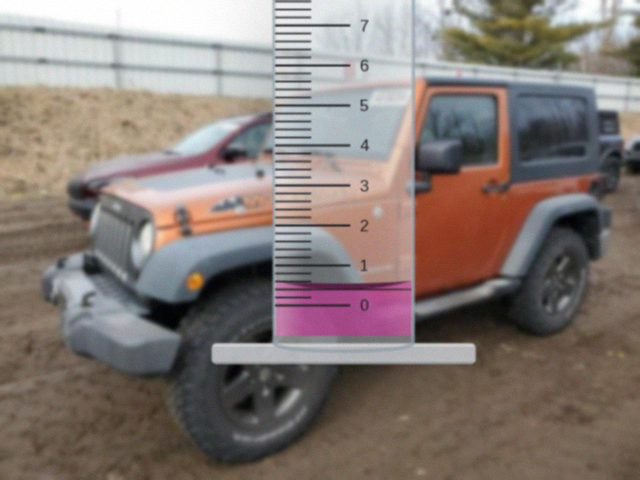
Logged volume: **0.4** mL
